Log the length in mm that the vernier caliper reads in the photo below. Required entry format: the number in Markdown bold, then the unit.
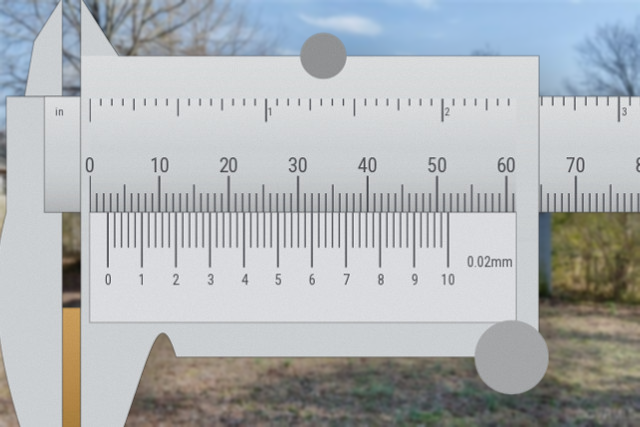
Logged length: **2.6** mm
